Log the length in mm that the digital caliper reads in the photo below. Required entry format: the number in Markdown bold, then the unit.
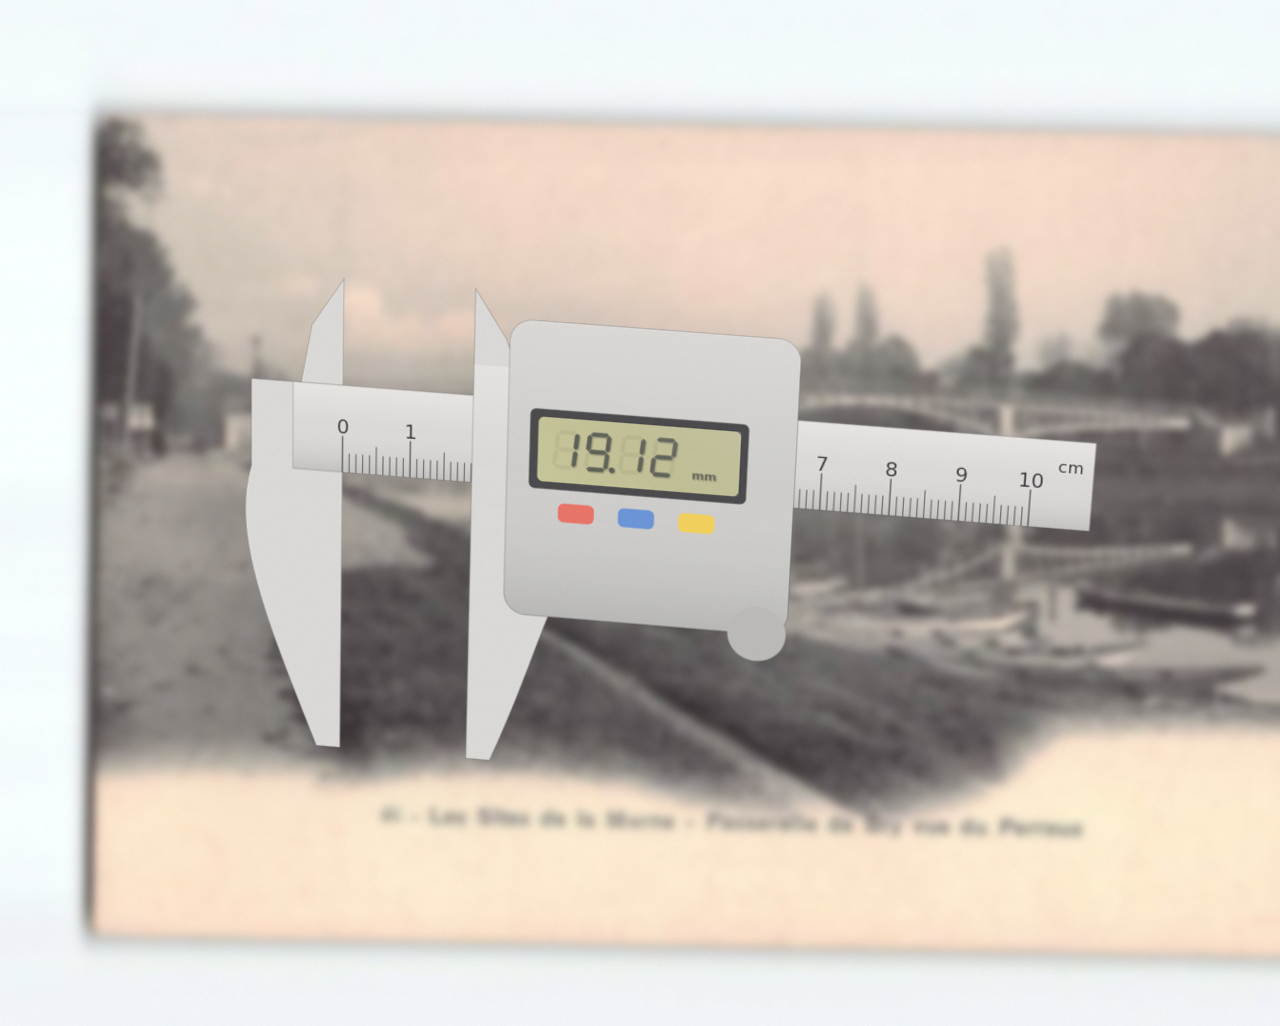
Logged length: **19.12** mm
